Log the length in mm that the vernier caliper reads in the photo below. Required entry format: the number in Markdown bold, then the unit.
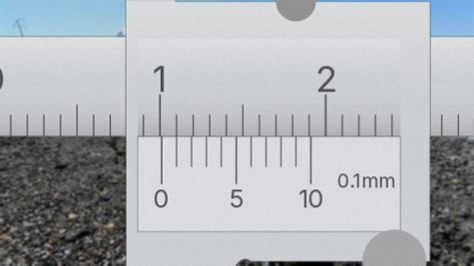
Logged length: **10.1** mm
